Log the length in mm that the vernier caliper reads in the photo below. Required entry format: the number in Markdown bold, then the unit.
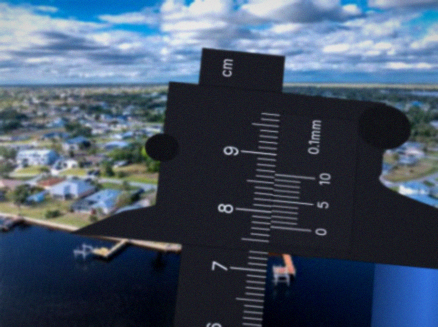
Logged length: **77.5** mm
